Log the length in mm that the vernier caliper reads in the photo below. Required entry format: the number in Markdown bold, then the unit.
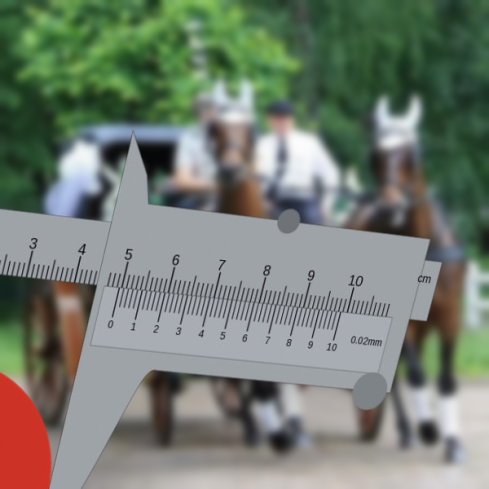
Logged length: **49.5** mm
